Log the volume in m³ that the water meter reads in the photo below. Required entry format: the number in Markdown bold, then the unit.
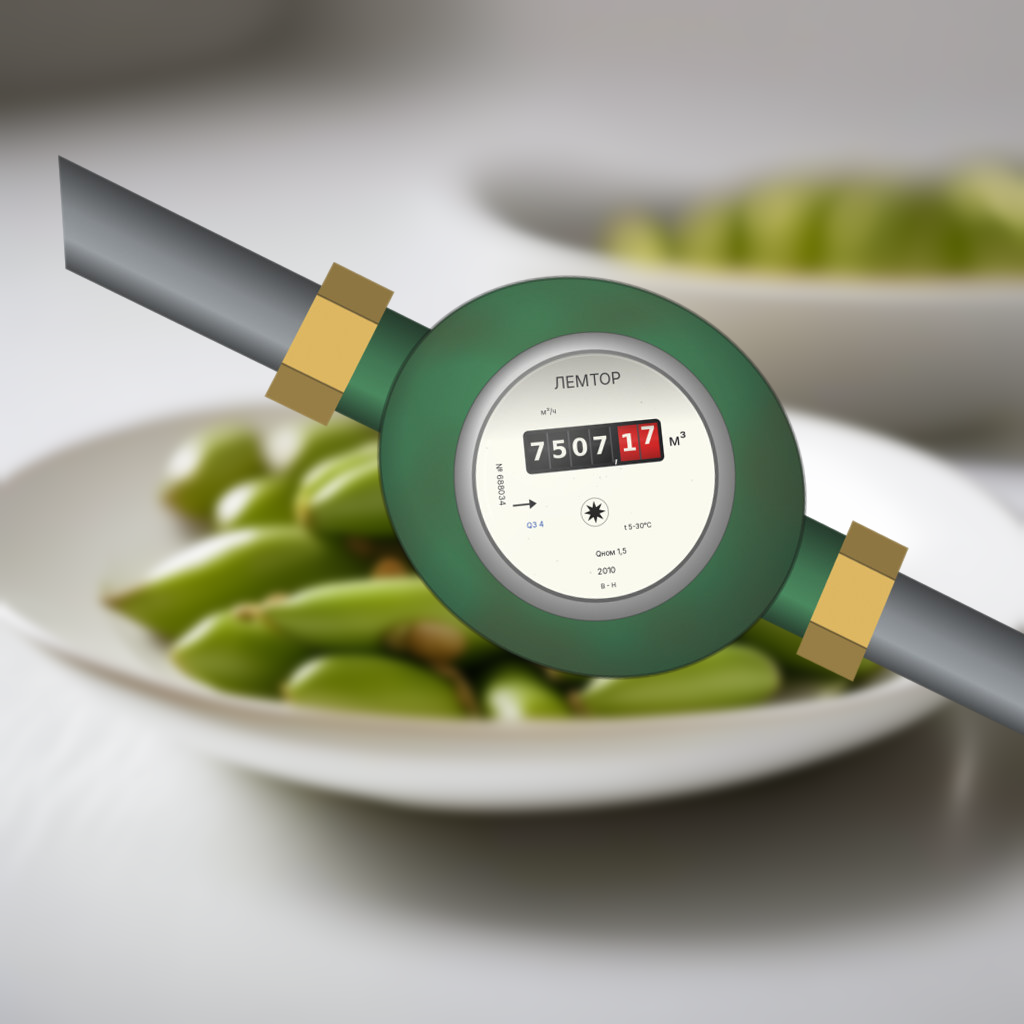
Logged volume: **7507.17** m³
